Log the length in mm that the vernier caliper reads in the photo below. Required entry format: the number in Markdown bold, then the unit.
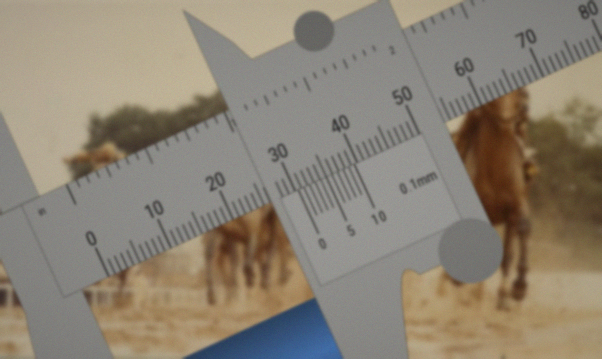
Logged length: **30.5** mm
